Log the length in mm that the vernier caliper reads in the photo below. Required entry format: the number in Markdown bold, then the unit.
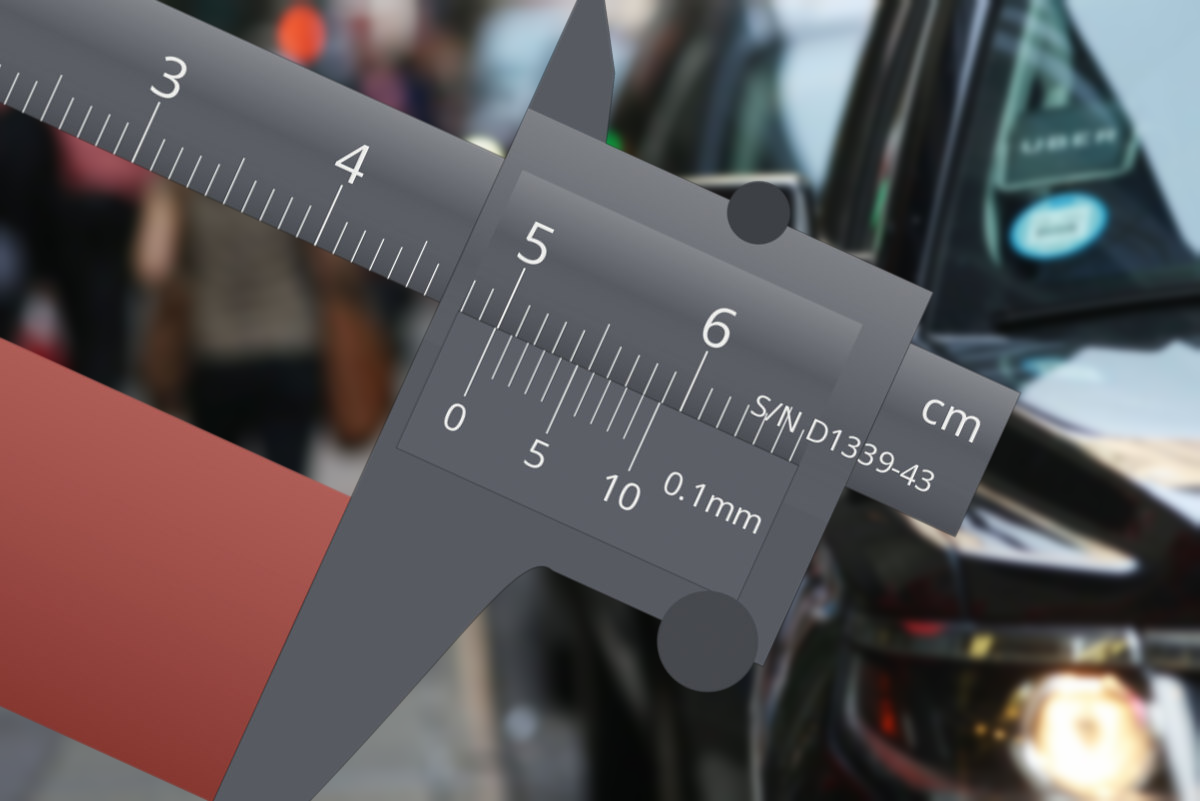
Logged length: **49.9** mm
